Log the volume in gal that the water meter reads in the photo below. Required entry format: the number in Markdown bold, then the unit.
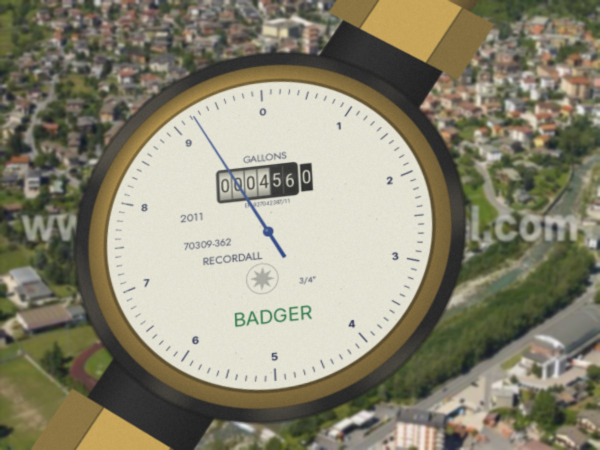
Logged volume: **4559.2** gal
